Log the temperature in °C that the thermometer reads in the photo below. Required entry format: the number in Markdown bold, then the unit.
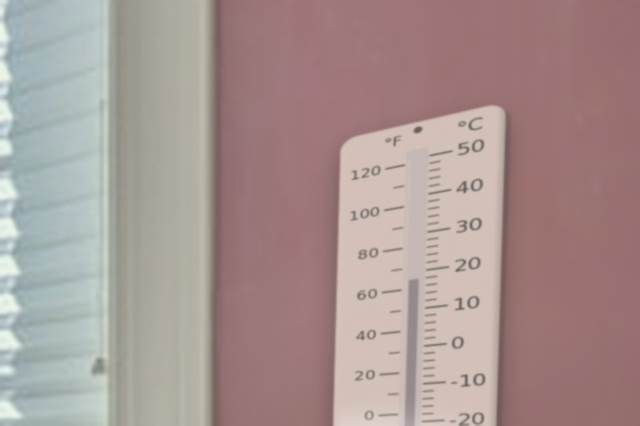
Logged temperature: **18** °C
